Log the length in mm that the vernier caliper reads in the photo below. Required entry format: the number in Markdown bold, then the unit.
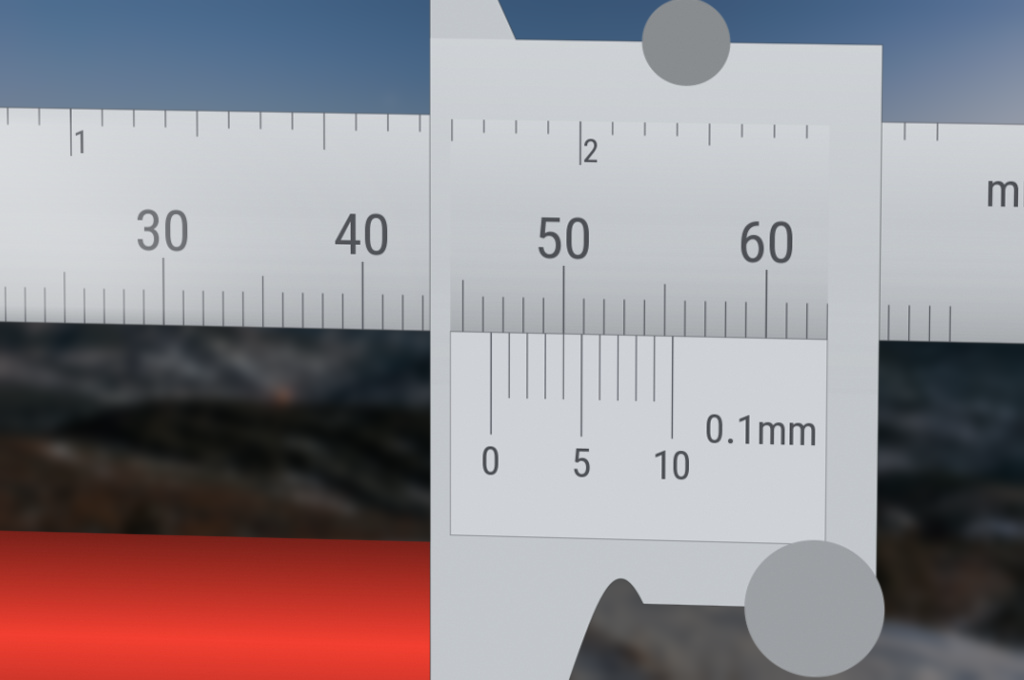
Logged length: **46.4** mm
